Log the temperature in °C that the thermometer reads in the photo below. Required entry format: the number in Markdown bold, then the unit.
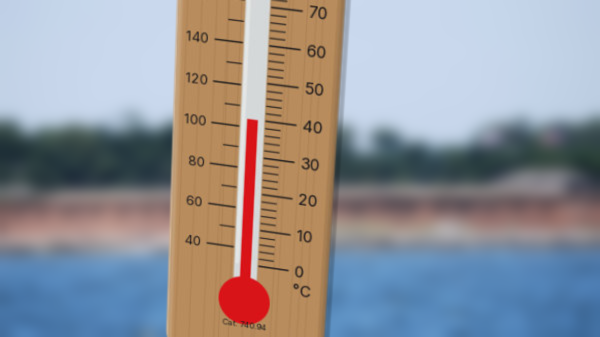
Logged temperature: **40** °C
